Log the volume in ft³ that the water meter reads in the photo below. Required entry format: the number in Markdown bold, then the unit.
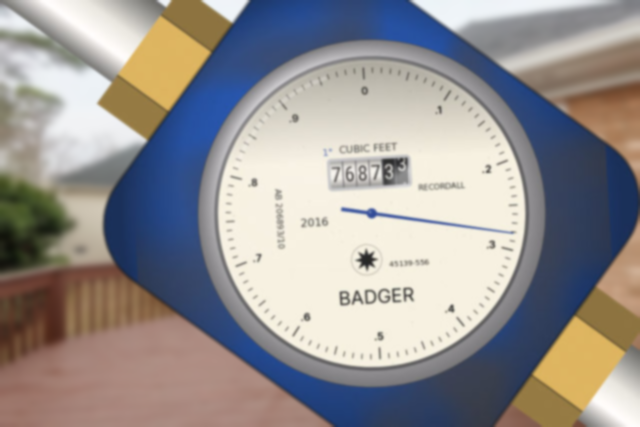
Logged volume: **768733.28** ft³
